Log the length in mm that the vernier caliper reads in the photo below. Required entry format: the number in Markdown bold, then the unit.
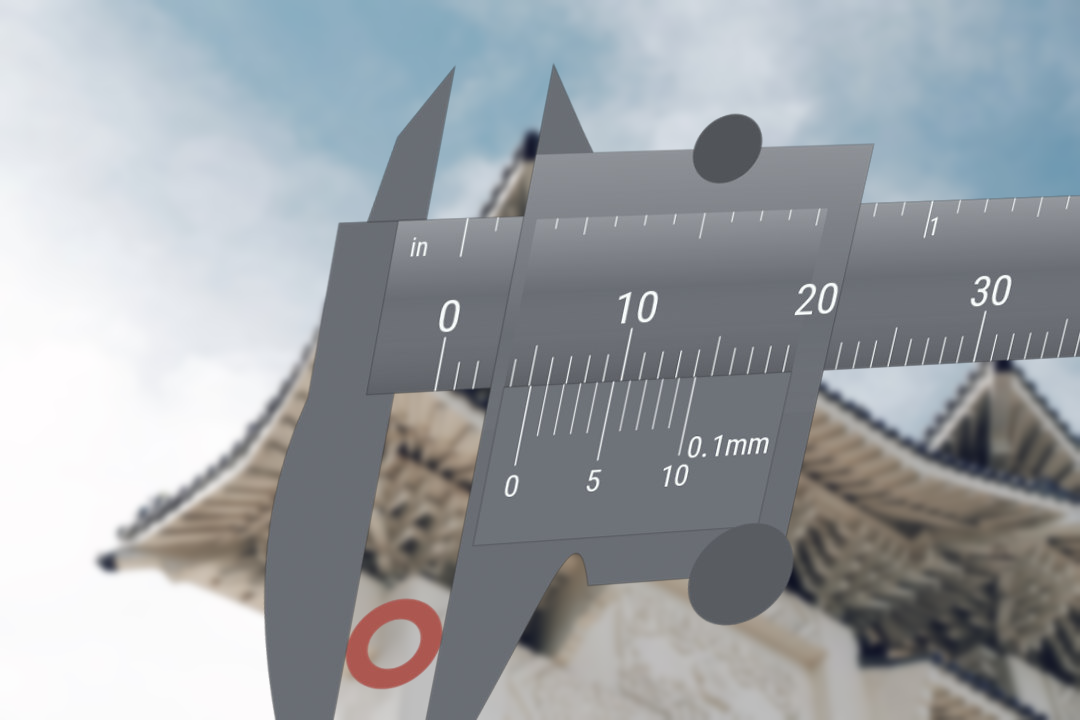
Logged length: **5.1** mm
